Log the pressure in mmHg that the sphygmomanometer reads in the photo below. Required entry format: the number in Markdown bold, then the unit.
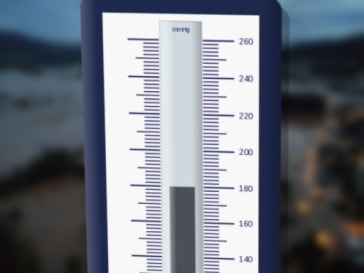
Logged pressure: **180** mmHg
